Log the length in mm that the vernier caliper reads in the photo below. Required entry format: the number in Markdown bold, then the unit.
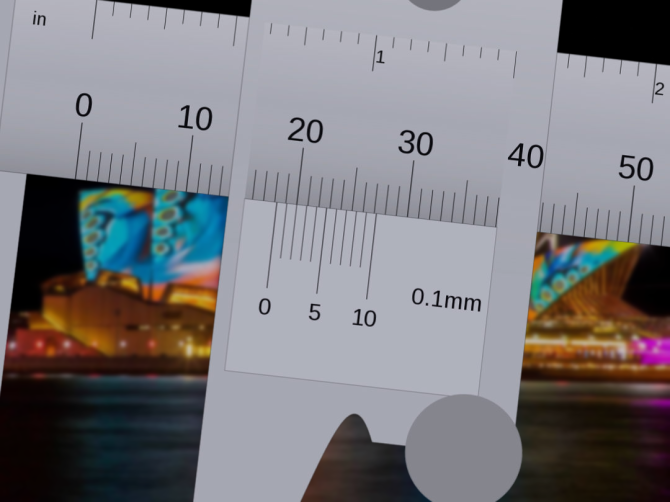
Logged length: **18.2** mm
